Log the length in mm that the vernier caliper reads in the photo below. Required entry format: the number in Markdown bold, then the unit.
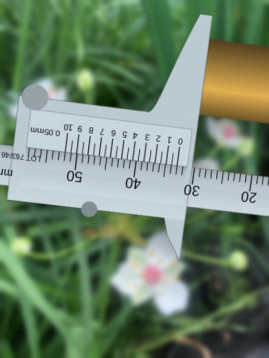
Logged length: **33.0** mm
